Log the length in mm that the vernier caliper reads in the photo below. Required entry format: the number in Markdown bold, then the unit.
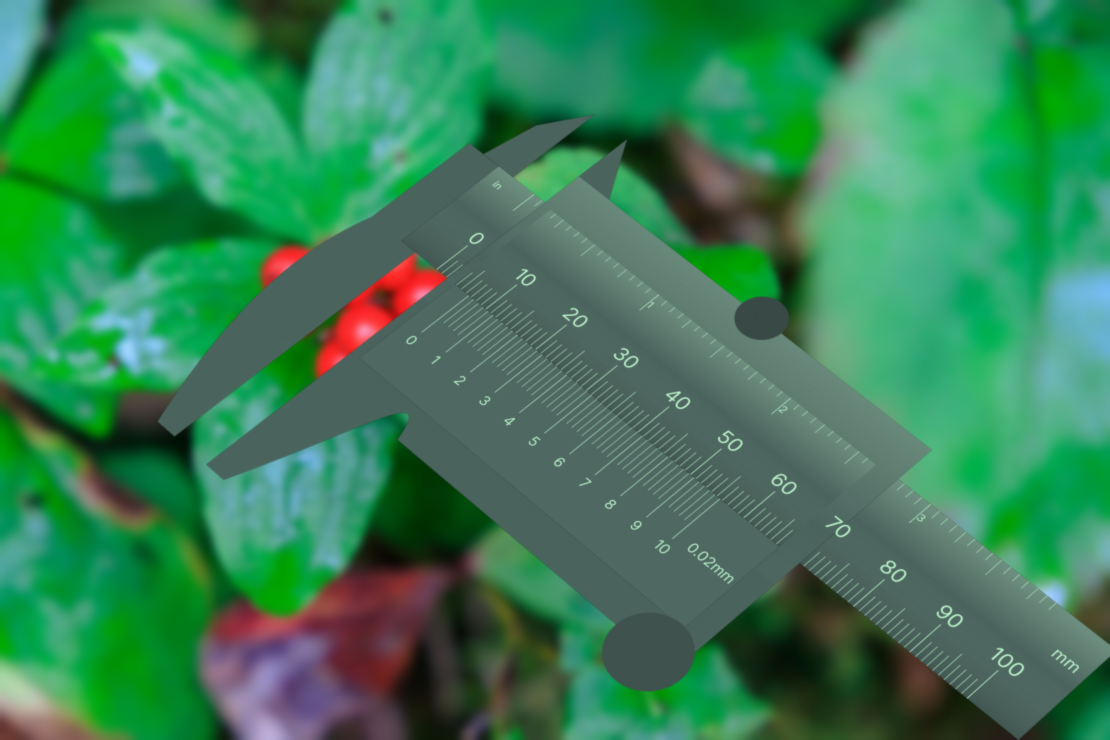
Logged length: **6.6** mm
